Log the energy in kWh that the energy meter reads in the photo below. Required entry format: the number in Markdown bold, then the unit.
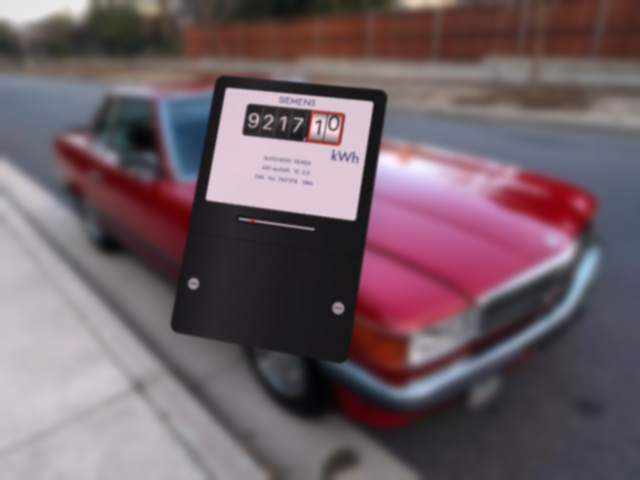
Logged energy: **9217.10** kWh
